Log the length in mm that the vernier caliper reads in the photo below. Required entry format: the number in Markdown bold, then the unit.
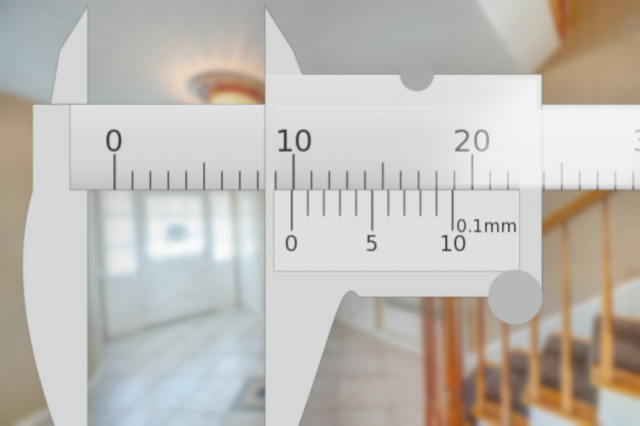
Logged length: **9.9** mm
